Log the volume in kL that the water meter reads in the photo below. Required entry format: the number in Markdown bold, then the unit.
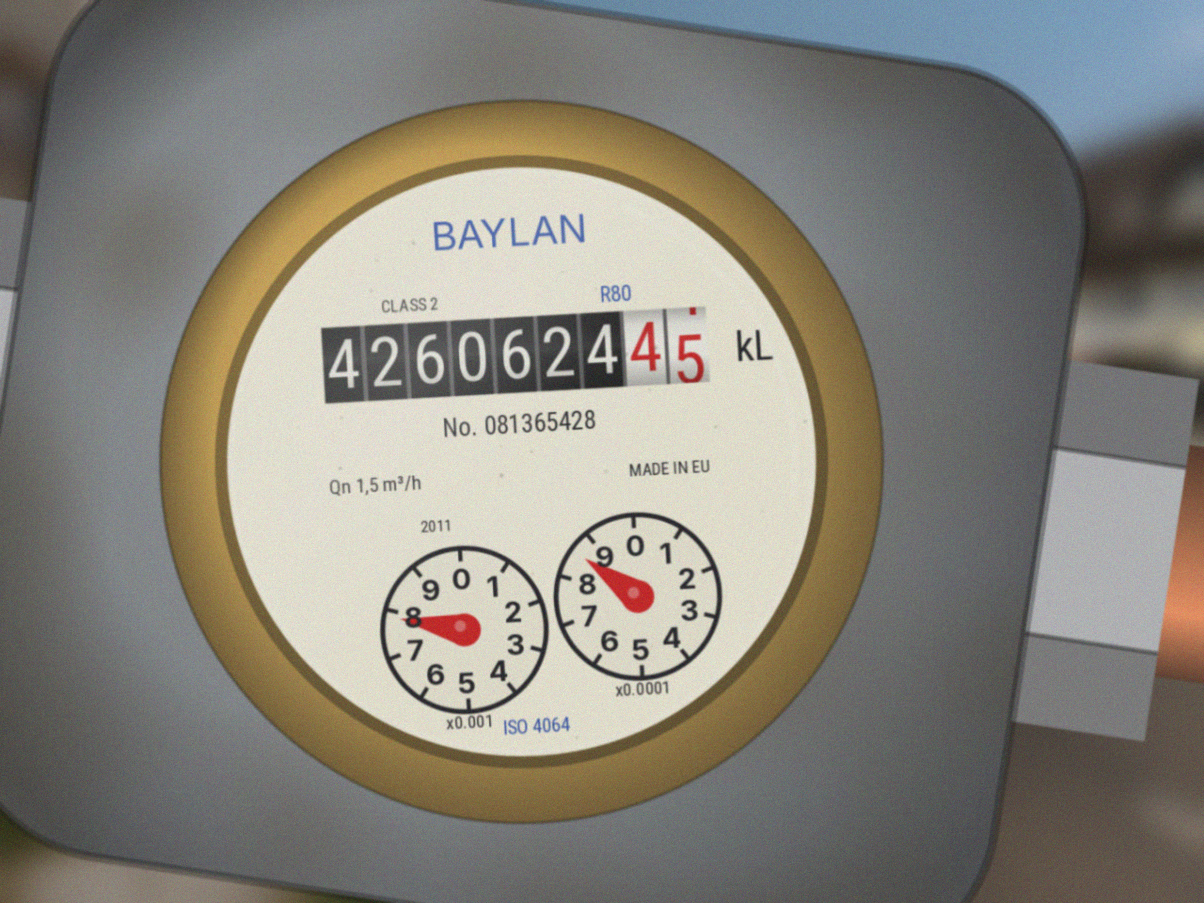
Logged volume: **4260624.4478** kL
